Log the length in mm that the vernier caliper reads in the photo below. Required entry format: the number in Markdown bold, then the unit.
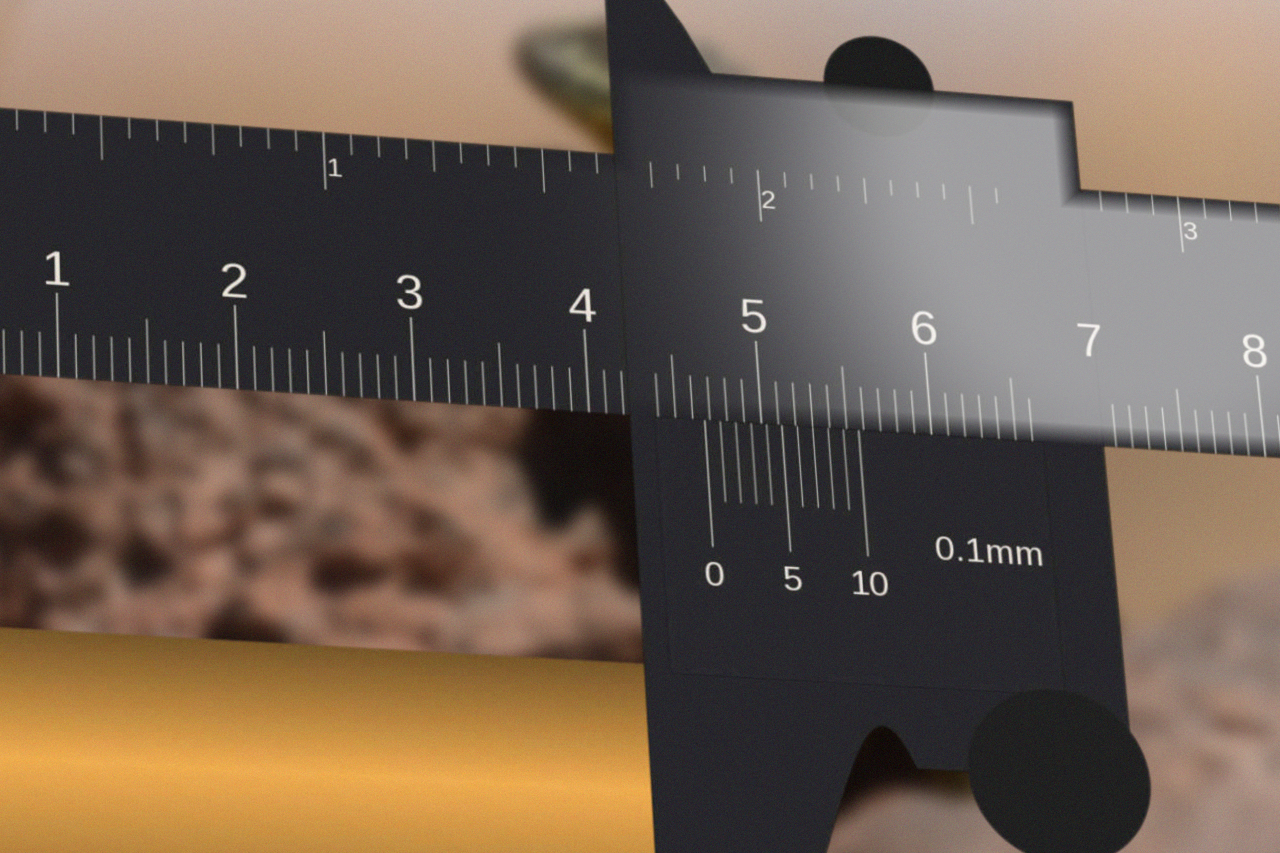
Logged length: **46.7** mm
